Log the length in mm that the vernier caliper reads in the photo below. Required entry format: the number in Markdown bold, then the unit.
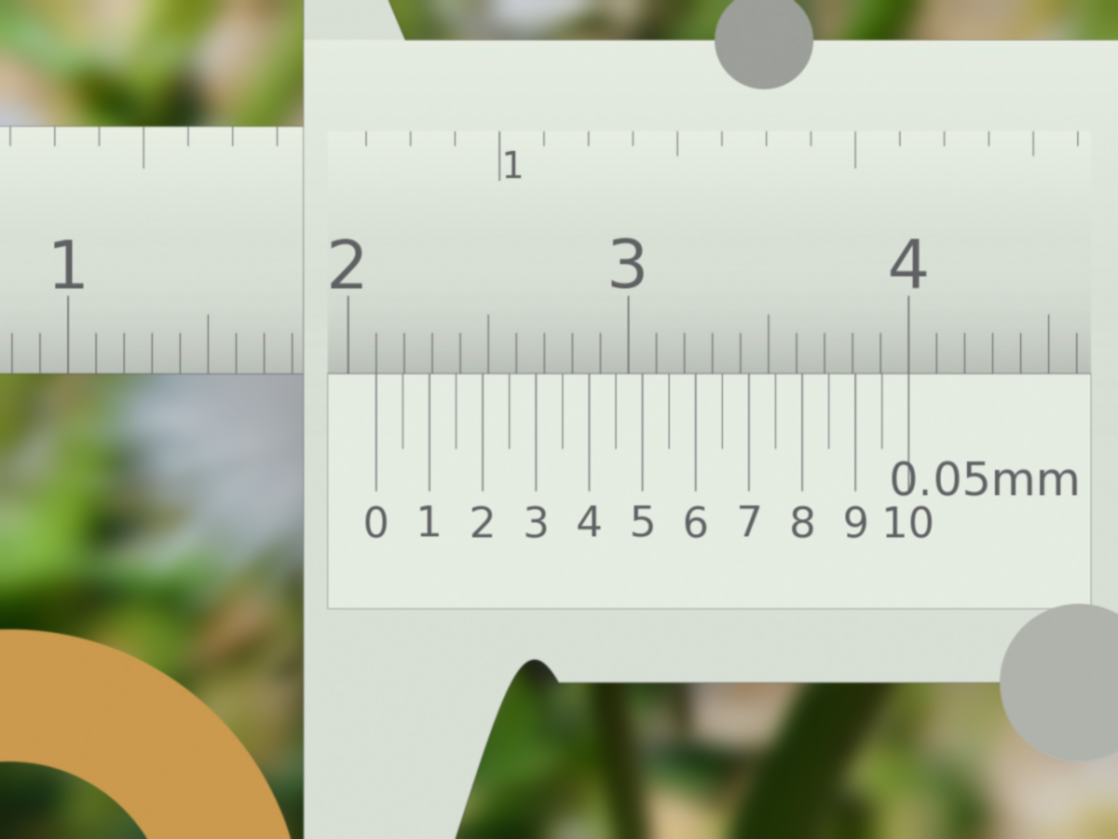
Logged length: **21.00** mm
